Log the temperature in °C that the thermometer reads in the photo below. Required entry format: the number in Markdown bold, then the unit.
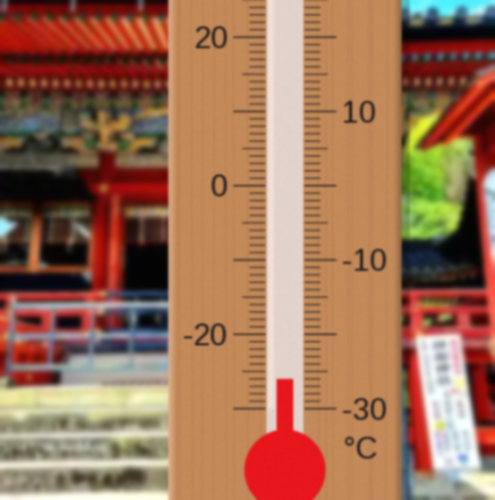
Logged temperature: **-26** °C
